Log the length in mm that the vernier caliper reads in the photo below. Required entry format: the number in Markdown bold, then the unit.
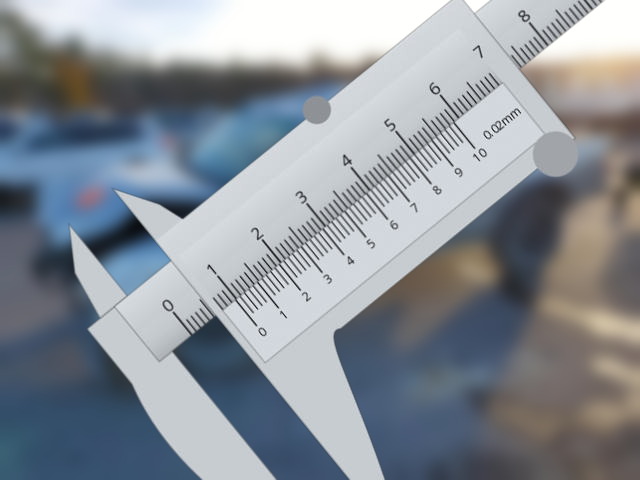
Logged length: **9.8** mm
